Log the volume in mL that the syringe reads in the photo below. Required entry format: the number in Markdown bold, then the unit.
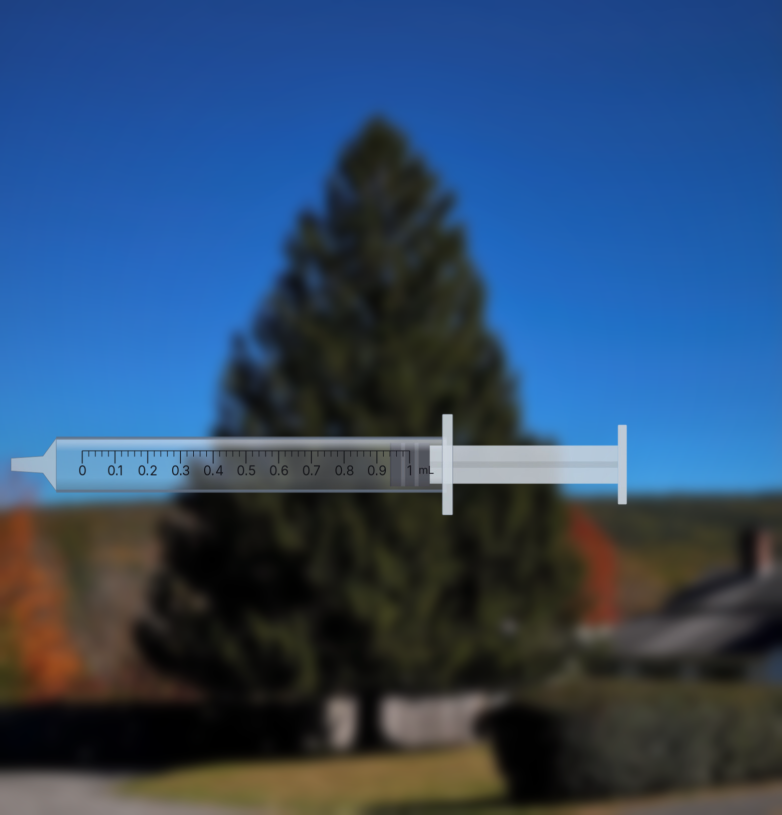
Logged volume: **0.94** mL
